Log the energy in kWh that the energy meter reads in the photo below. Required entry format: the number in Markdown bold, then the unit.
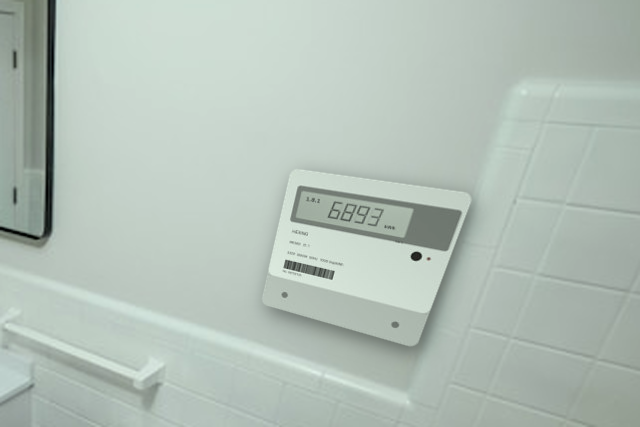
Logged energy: **6893** kWh
